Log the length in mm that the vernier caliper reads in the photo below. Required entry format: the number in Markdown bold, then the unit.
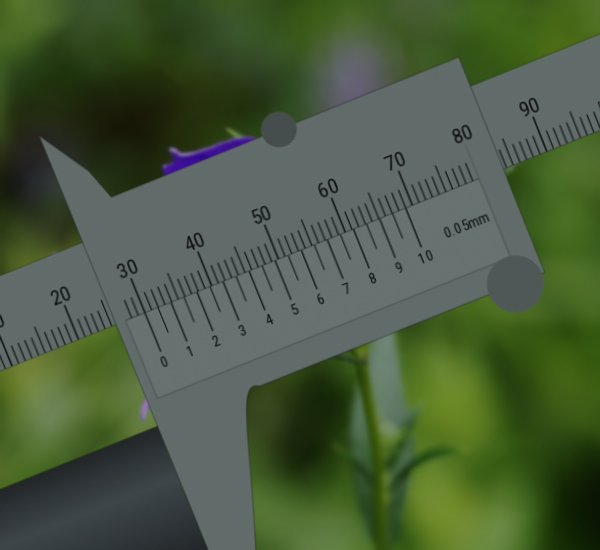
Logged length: **30.0** mm
